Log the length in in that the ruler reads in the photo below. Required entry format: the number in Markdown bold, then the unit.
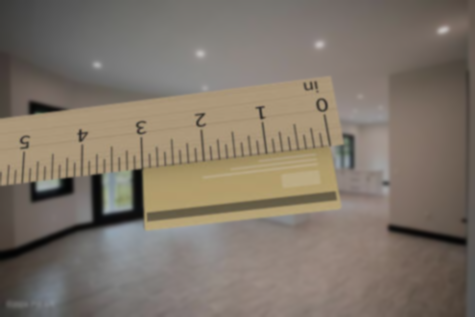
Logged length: **3** in
